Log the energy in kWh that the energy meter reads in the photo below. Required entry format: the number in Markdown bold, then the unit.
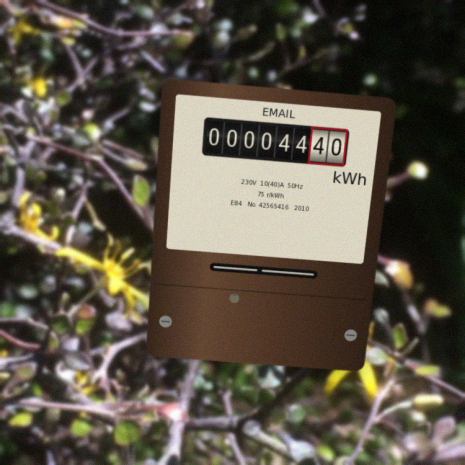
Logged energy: **44.40** kWh
